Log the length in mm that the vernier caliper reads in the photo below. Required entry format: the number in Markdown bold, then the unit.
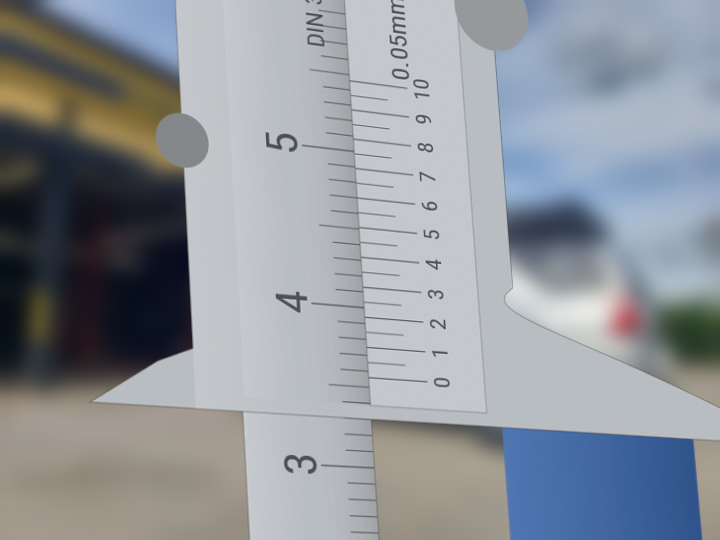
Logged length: **35.6** mm
